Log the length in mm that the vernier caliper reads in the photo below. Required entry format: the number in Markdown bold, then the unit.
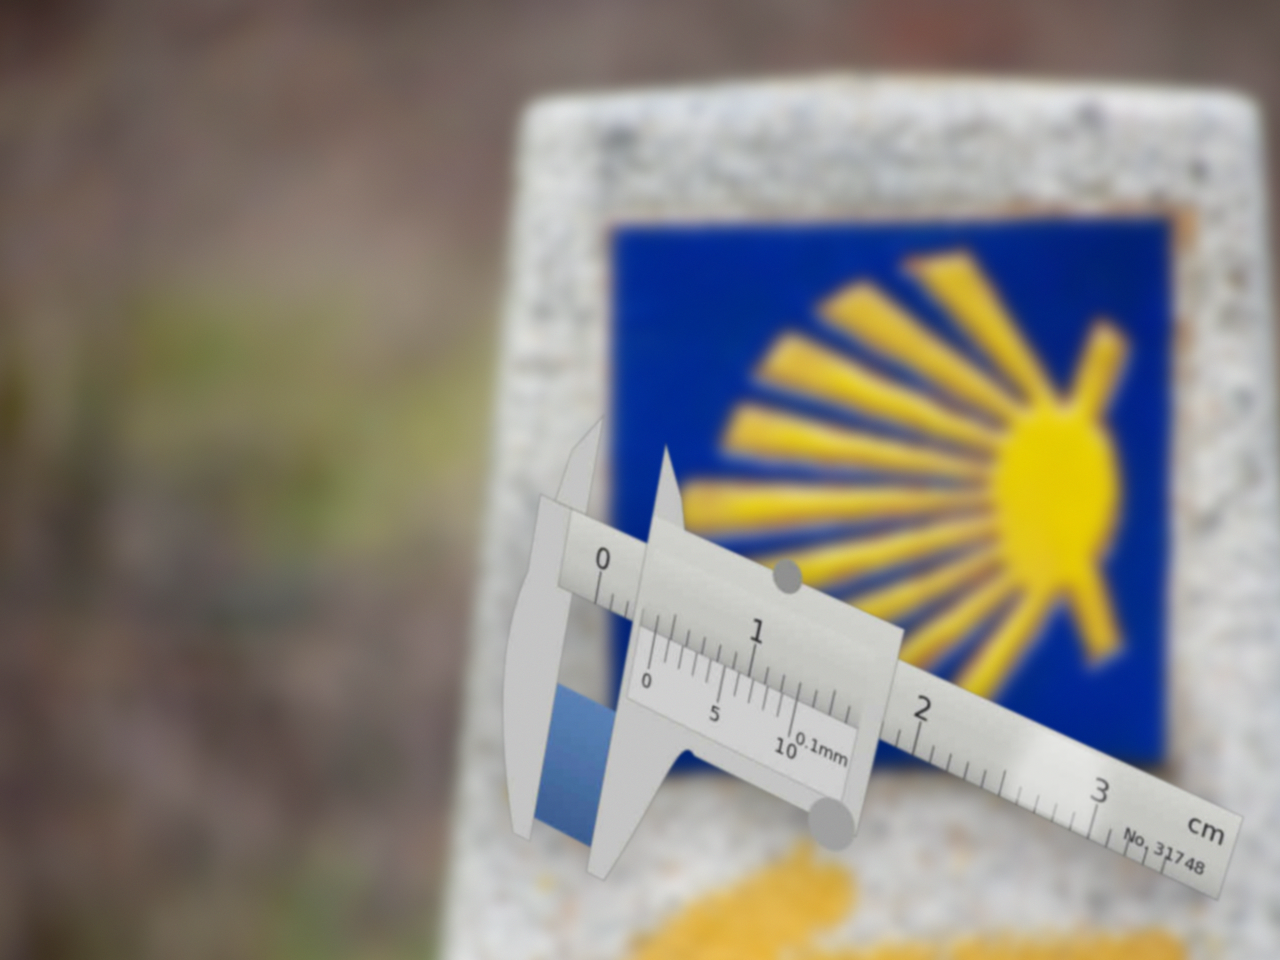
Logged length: **4.0** mm
